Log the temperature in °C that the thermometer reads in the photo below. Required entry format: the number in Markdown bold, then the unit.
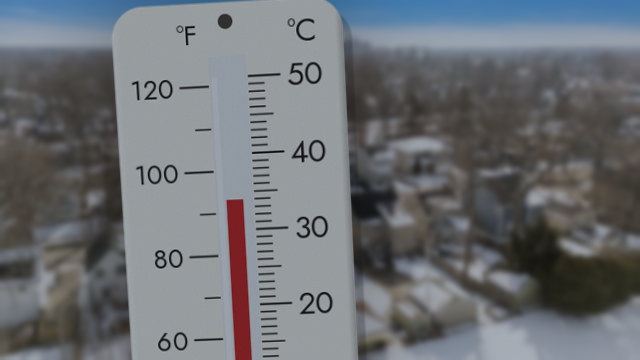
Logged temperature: **34** °C
